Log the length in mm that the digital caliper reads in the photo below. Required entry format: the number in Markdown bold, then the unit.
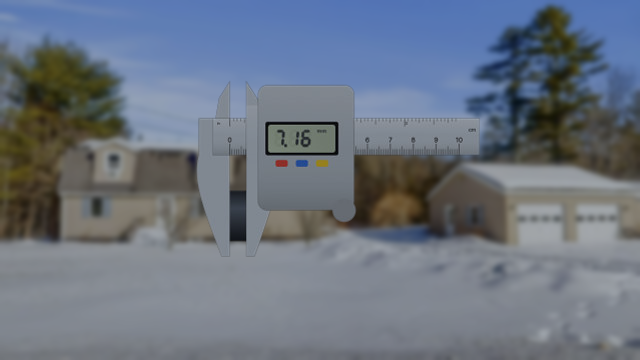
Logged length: **7.16** mm
